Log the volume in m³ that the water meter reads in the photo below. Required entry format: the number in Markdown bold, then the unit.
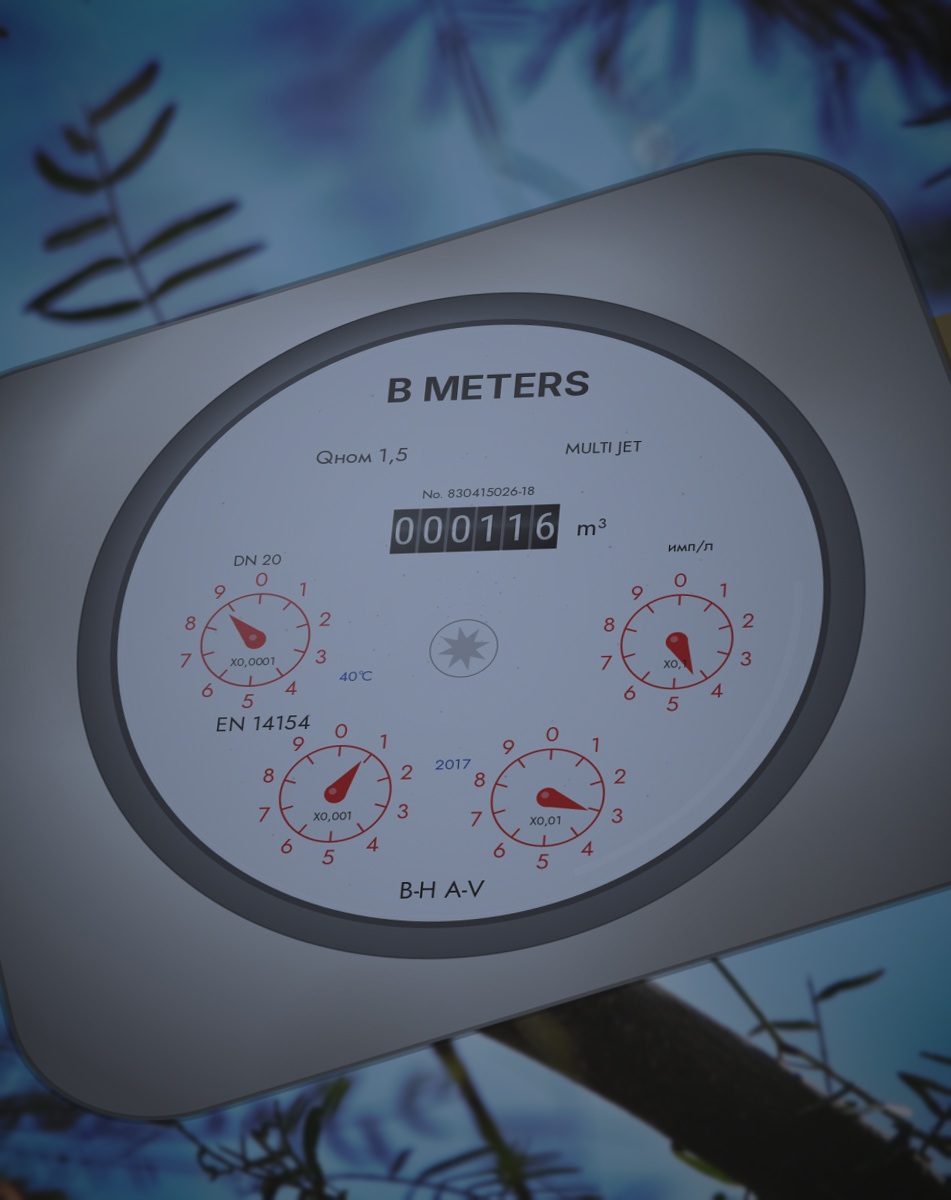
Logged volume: **116.4308** m³
